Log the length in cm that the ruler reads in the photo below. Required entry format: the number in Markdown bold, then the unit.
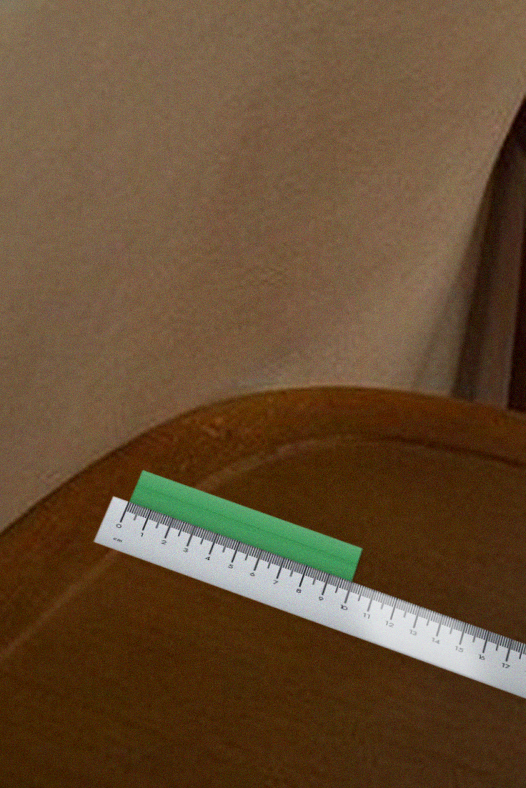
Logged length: **10** cm
